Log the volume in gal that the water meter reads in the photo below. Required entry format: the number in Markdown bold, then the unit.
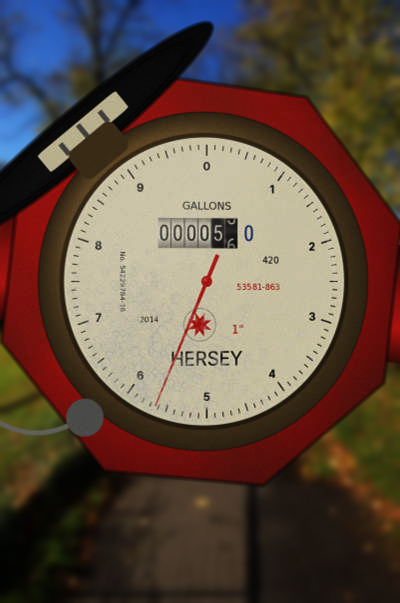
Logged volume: **555.6** gal
